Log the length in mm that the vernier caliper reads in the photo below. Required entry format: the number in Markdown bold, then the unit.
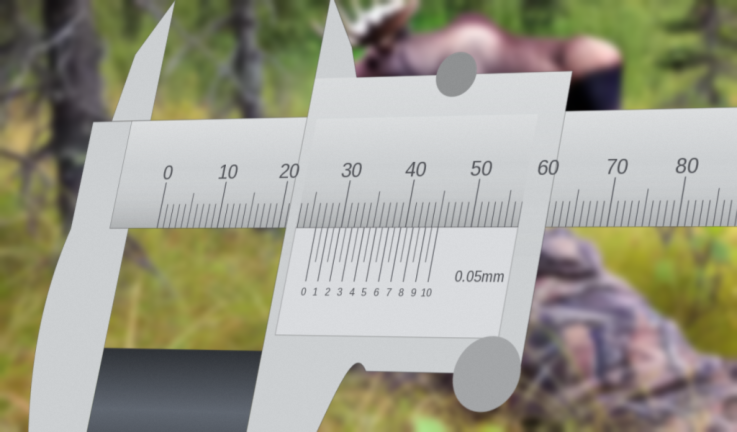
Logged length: **26.0** mm
